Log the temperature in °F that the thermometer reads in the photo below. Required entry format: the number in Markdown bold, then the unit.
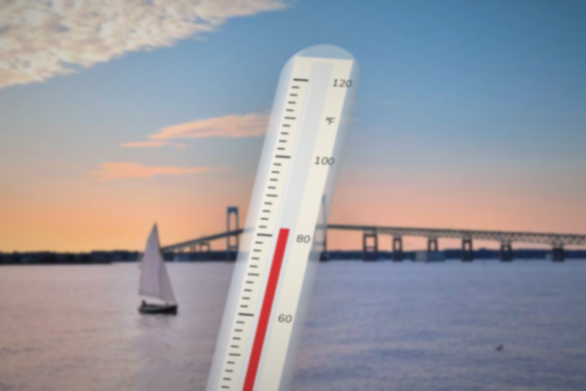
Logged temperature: **82** °F
